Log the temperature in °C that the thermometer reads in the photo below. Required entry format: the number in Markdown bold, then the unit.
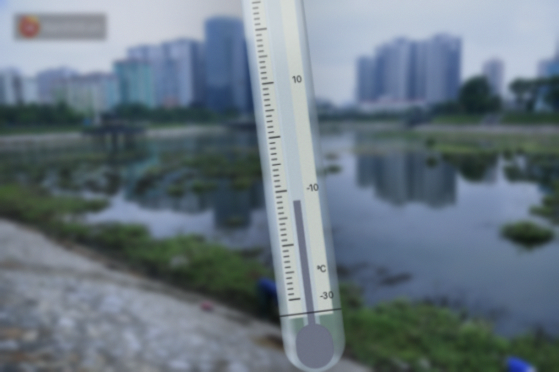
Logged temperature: **-12** °C
